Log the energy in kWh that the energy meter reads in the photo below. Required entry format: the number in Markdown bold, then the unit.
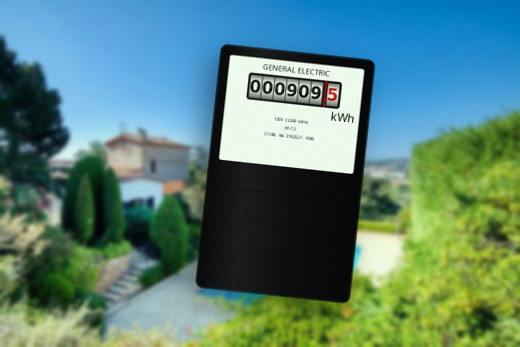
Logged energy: **909.5** kWh
